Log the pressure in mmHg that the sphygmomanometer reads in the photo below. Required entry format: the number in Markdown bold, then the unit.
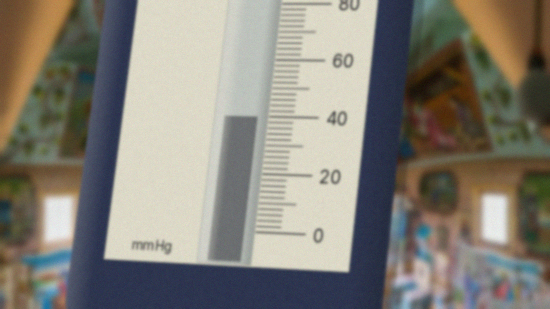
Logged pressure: **40** mmHg
